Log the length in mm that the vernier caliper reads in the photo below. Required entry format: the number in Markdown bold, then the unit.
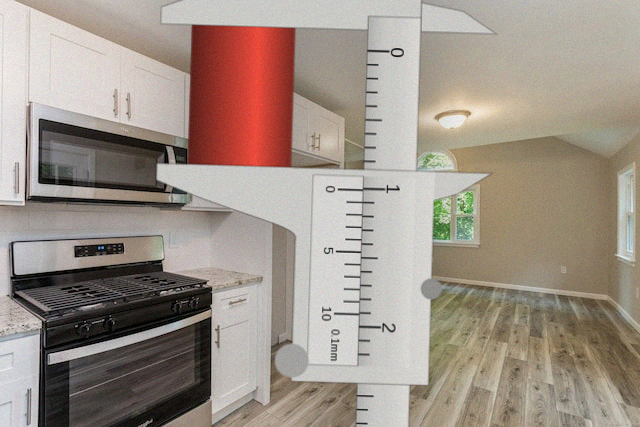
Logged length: **10.1** mm
